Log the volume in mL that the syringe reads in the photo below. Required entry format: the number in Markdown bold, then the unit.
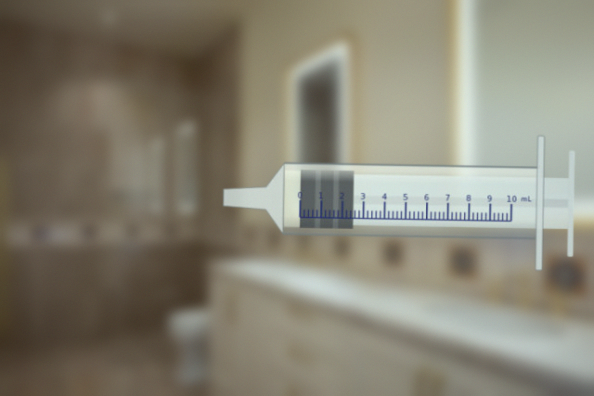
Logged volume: **0** mL
